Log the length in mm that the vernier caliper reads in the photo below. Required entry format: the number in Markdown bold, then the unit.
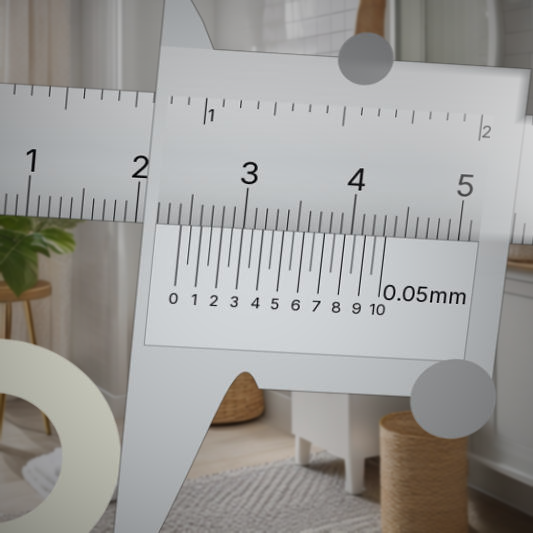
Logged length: **24.2** mm
